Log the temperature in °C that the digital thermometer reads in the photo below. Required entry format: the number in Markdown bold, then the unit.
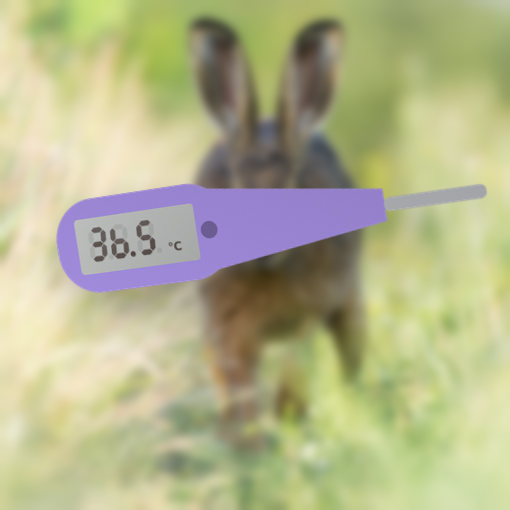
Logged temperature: **36.5** °C
